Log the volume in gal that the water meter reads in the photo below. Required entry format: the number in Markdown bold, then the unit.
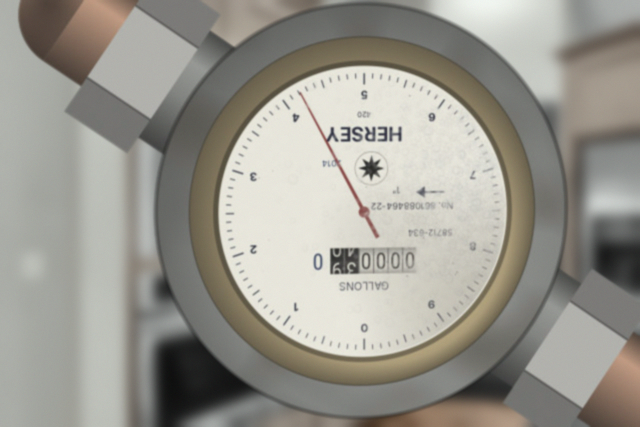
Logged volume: **394.2** gal
